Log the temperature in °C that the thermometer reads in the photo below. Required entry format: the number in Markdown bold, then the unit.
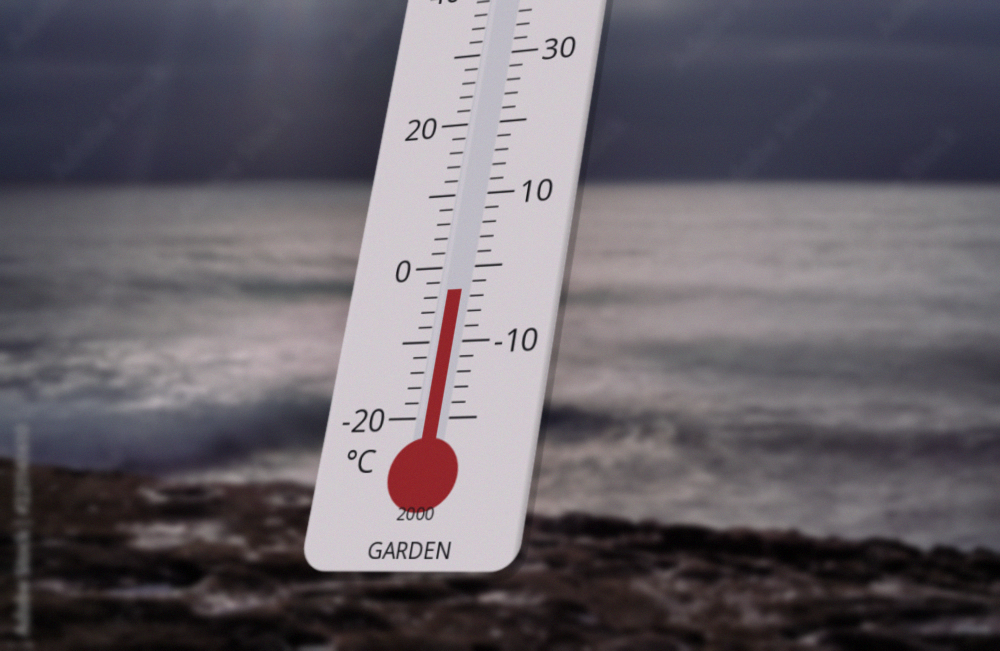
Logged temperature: **-3** °C
